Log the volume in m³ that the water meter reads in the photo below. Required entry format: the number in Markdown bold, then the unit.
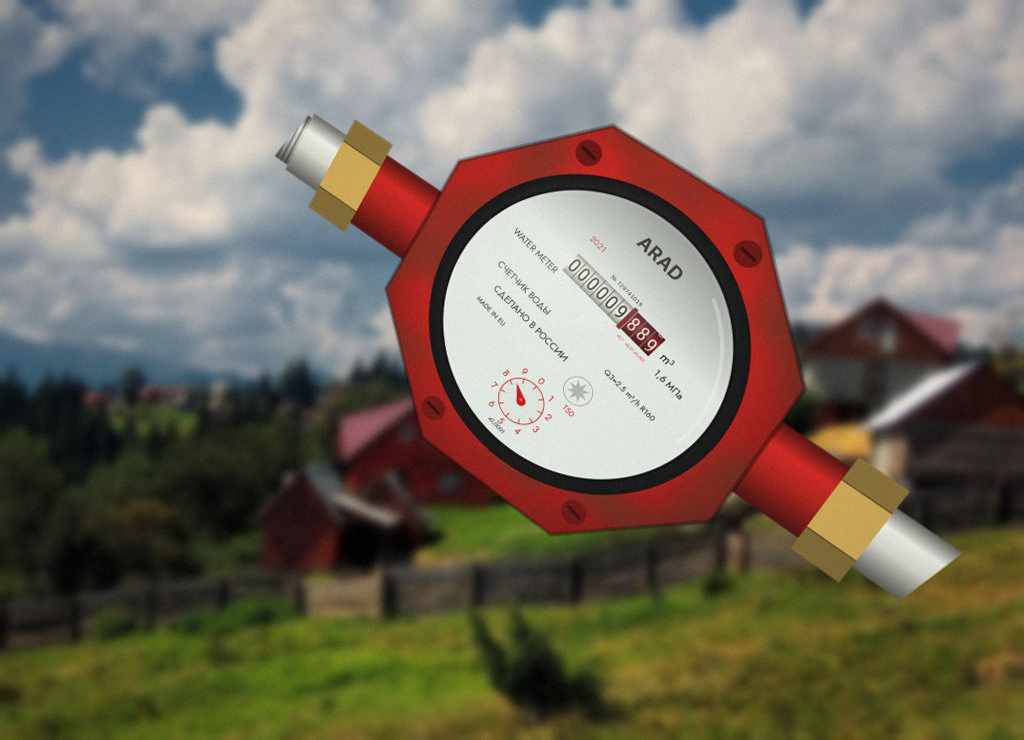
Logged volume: **9.8888** m³
